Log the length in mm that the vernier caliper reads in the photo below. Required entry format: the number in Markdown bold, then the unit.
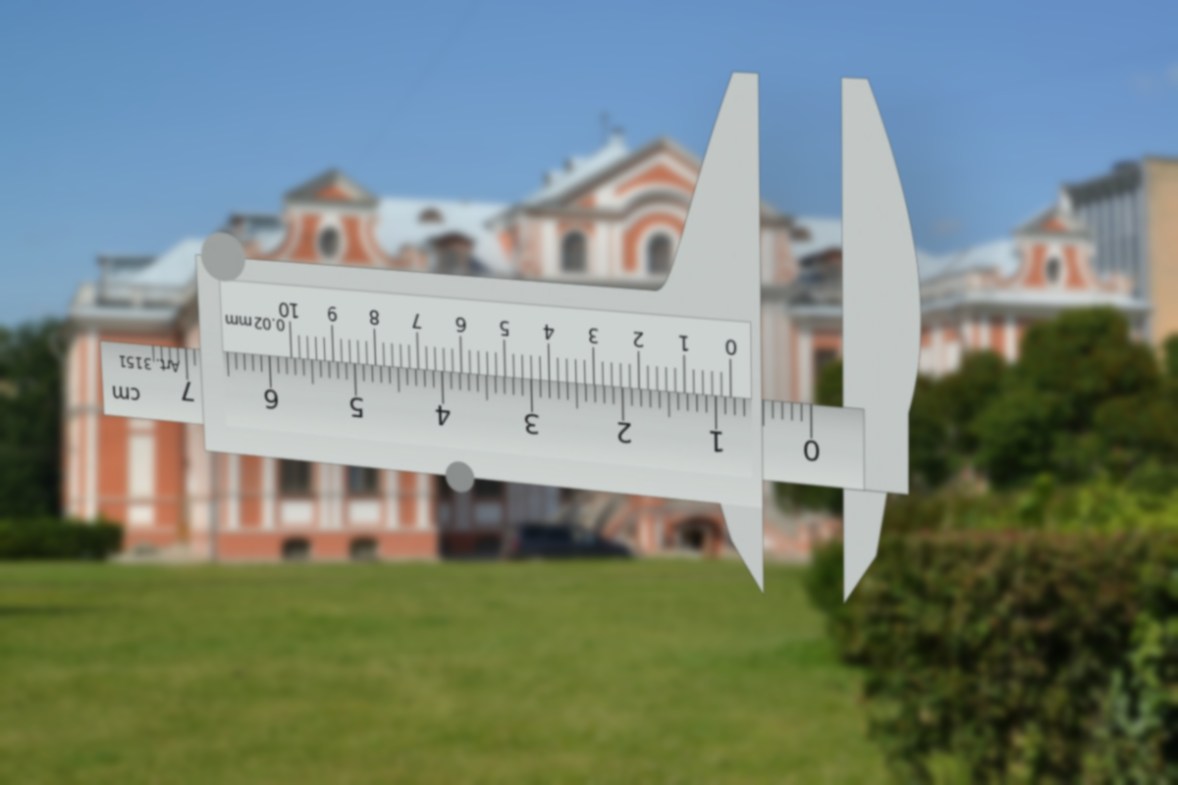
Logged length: **8.4** mm
